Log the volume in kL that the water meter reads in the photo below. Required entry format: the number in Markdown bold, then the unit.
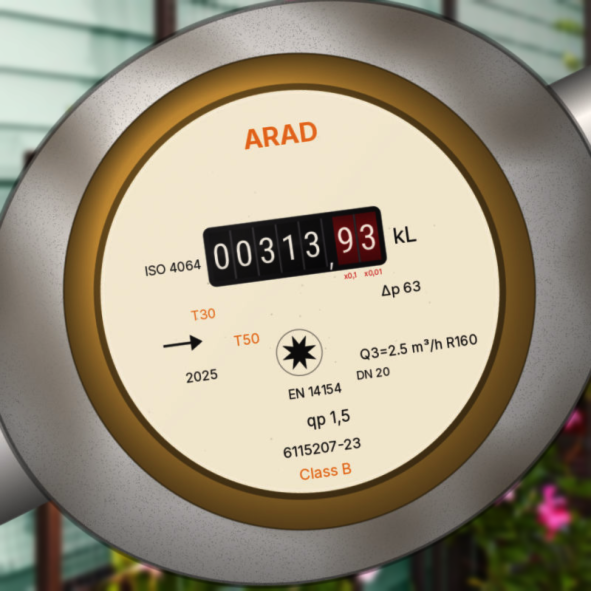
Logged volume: **313.93** kL
